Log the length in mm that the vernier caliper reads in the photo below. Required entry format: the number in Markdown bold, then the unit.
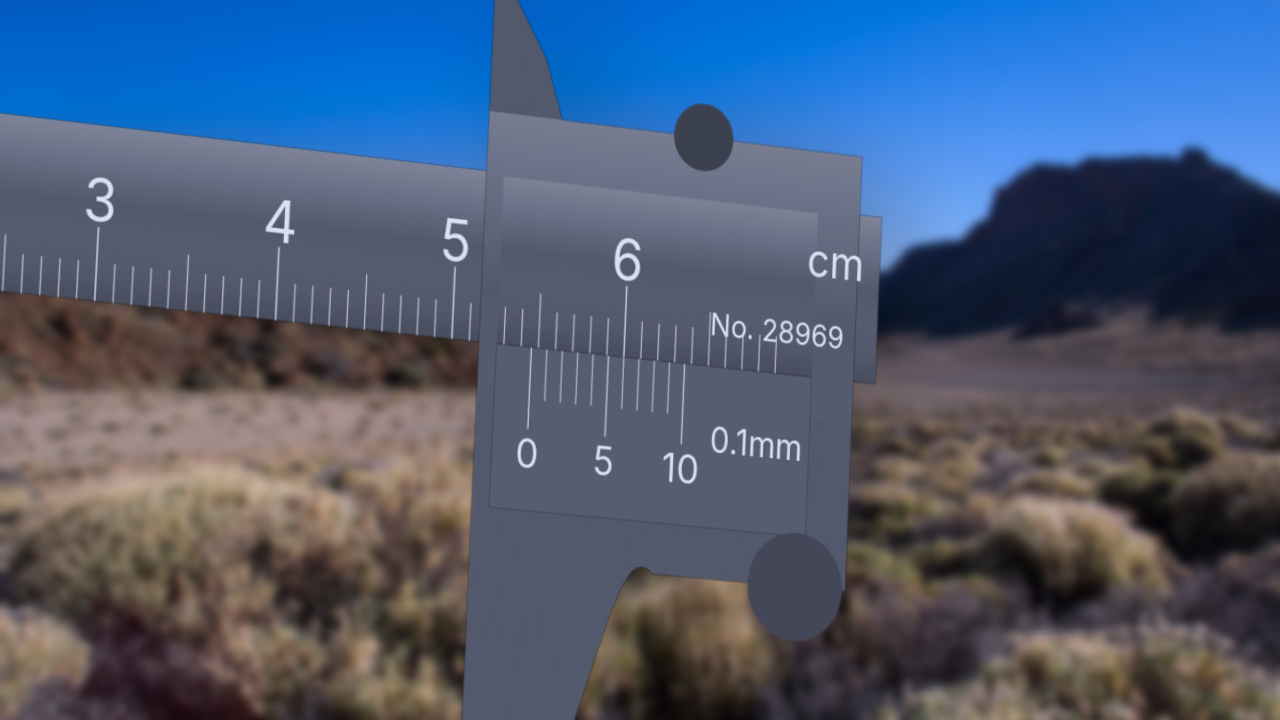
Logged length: **54.6** mm
